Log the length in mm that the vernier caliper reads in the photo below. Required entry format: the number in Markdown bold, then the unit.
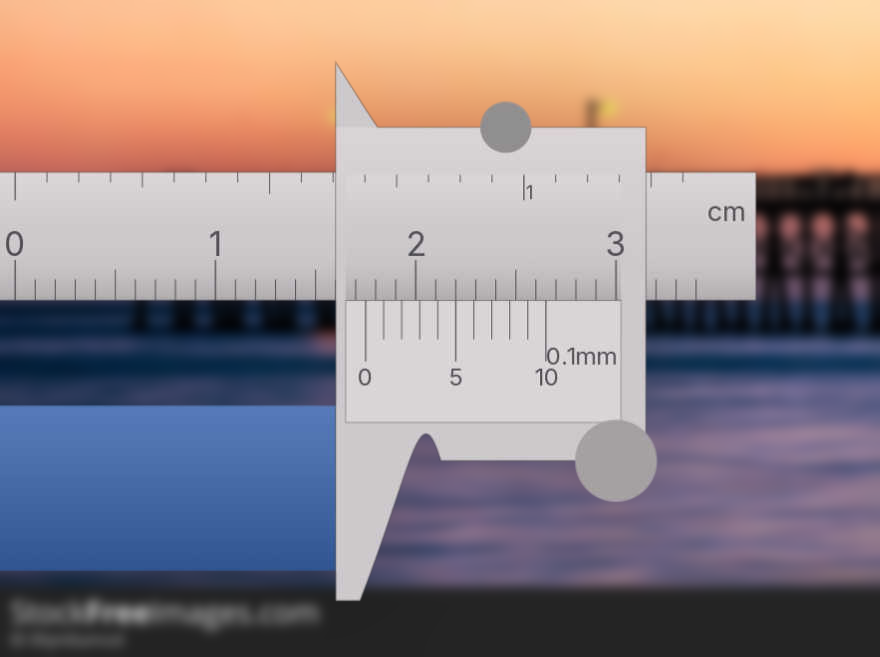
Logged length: **17.5** mm
